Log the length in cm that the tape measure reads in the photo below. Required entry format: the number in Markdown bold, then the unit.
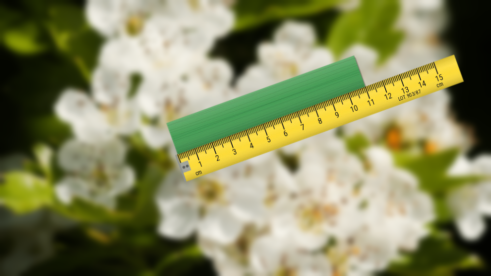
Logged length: **11** cm
